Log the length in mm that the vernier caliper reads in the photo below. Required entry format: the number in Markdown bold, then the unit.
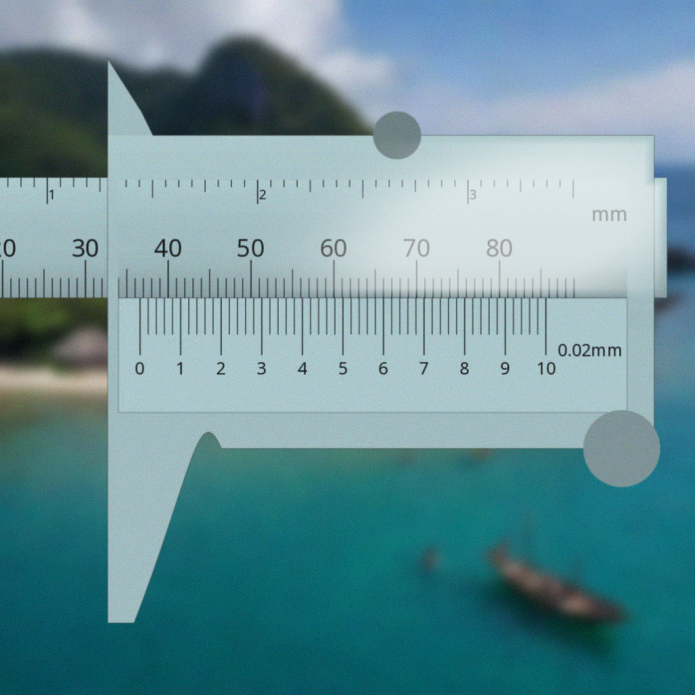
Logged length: **36.6** mm
